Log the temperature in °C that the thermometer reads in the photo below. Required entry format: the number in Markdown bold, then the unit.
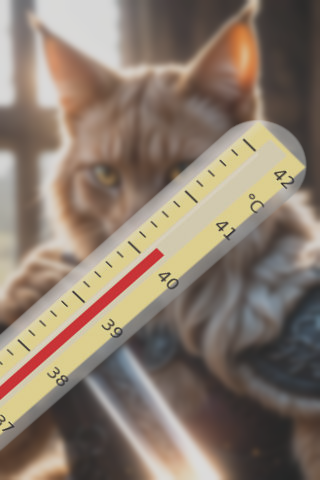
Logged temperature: **40.2** °C
